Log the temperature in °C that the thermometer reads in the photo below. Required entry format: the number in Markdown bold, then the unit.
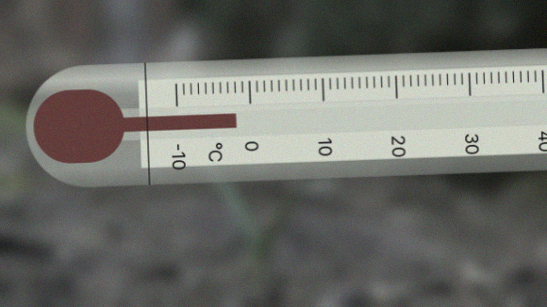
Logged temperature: **-2** °C
